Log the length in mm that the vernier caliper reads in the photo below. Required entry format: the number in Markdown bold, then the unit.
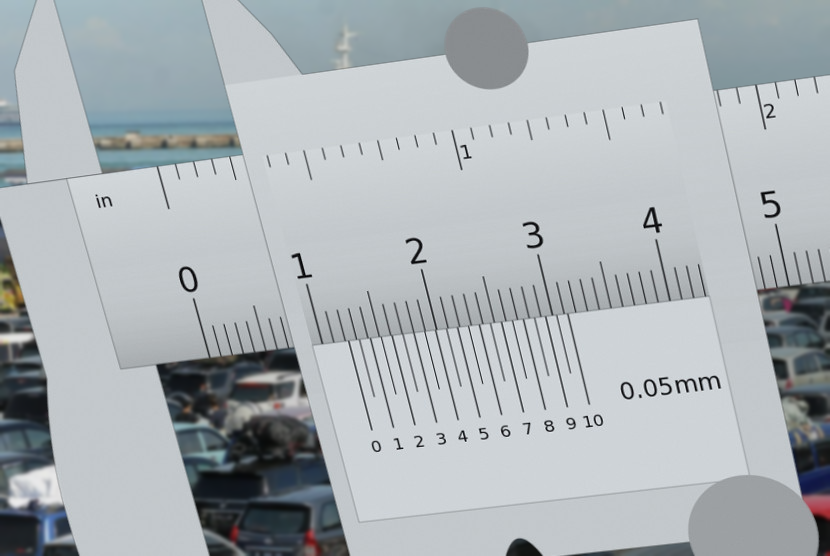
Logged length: **12.3** mm
